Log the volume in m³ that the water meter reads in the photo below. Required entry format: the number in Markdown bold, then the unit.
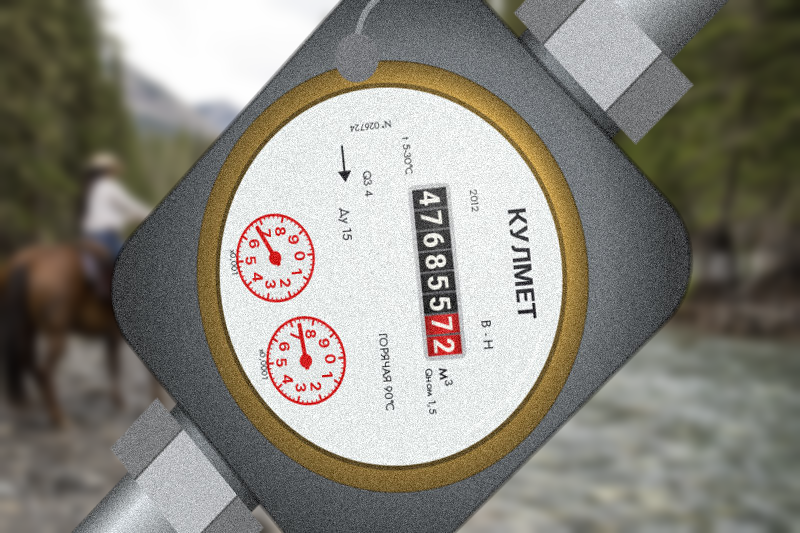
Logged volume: **476855.7267** m³
